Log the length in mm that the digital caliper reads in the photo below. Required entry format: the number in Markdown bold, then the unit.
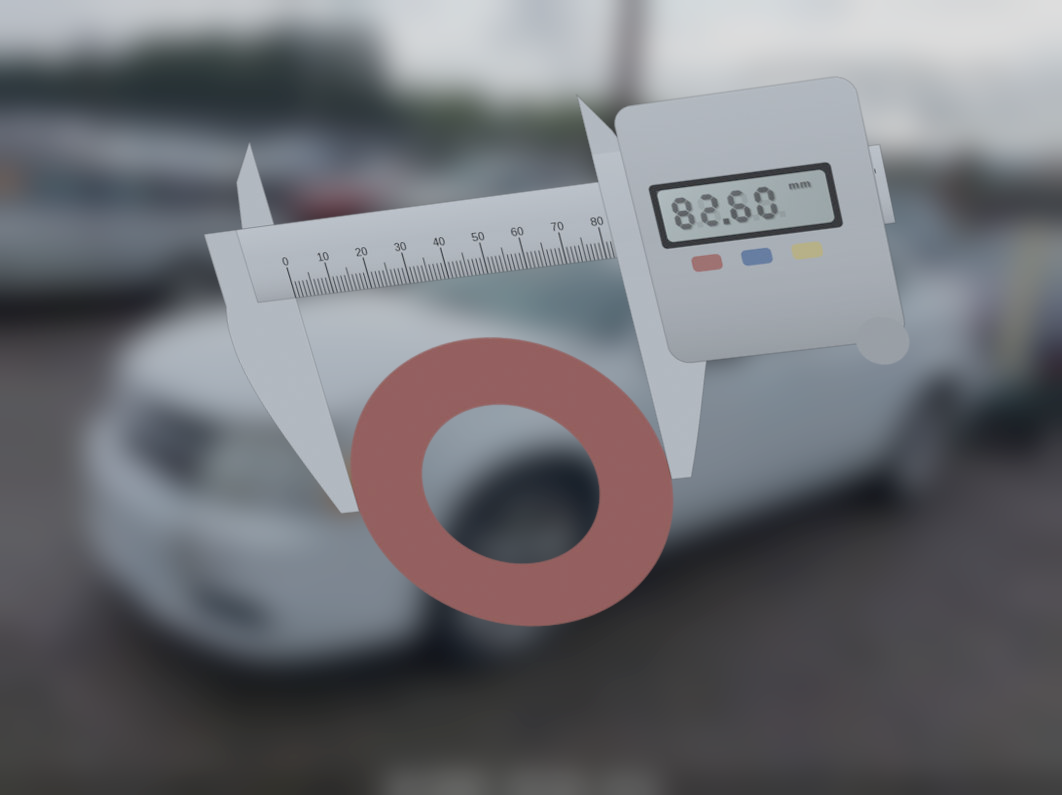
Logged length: **82.60** mm
